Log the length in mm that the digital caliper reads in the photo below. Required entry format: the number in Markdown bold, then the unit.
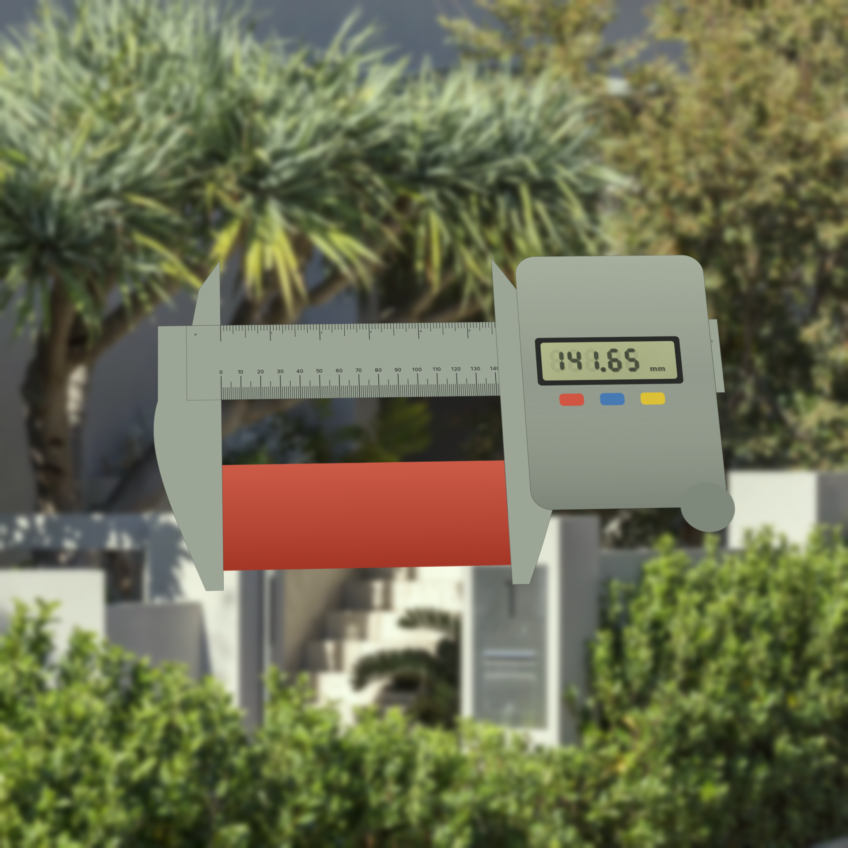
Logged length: **141.65** mm
